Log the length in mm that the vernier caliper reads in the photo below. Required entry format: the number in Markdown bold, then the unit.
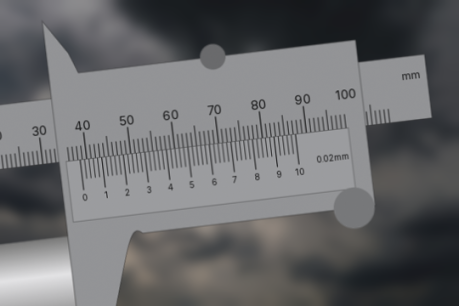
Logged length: **38.5** mm
